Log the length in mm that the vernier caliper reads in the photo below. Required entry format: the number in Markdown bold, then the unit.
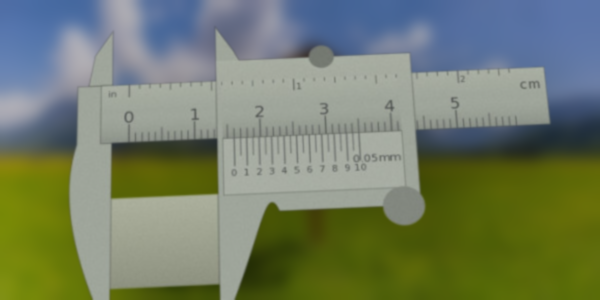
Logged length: **16.0** mm
